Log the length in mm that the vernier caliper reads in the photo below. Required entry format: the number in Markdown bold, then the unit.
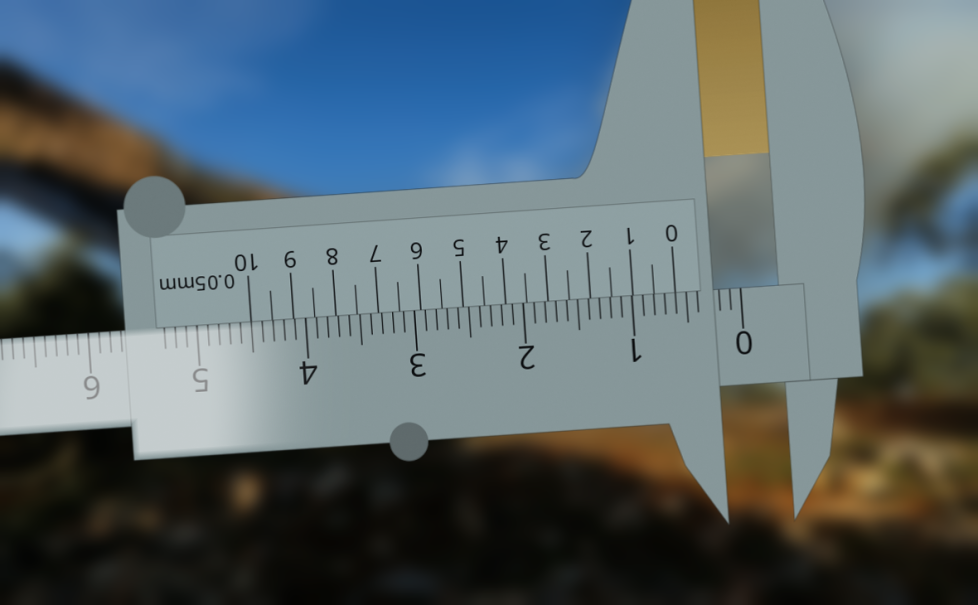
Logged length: **6.0** mm
